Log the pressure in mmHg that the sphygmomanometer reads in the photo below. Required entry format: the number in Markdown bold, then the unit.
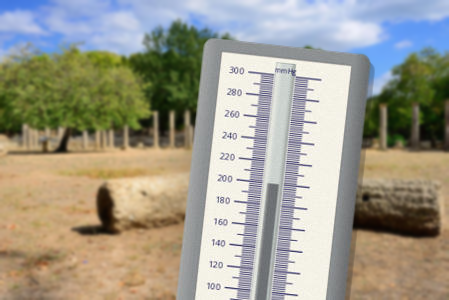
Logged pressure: **200** mmHg
